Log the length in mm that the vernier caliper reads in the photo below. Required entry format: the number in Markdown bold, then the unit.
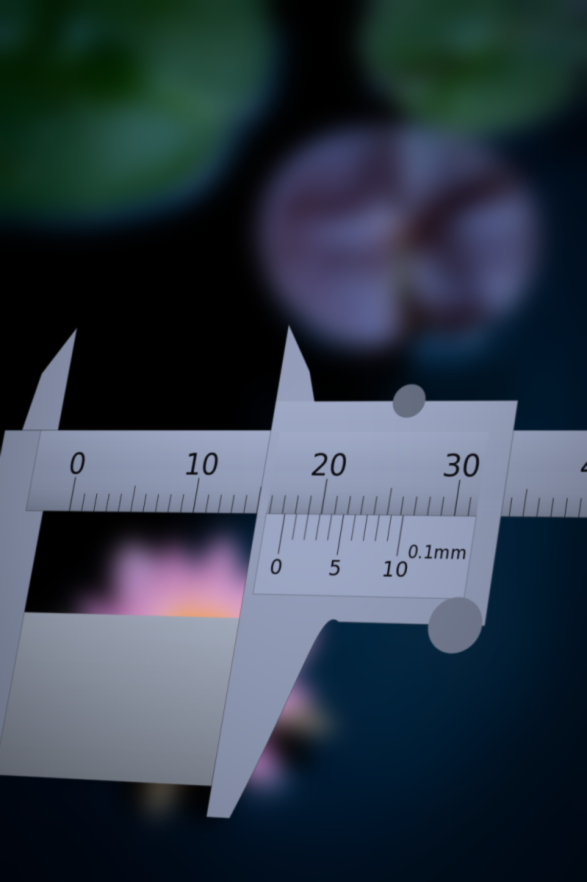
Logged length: **17.2** mm
